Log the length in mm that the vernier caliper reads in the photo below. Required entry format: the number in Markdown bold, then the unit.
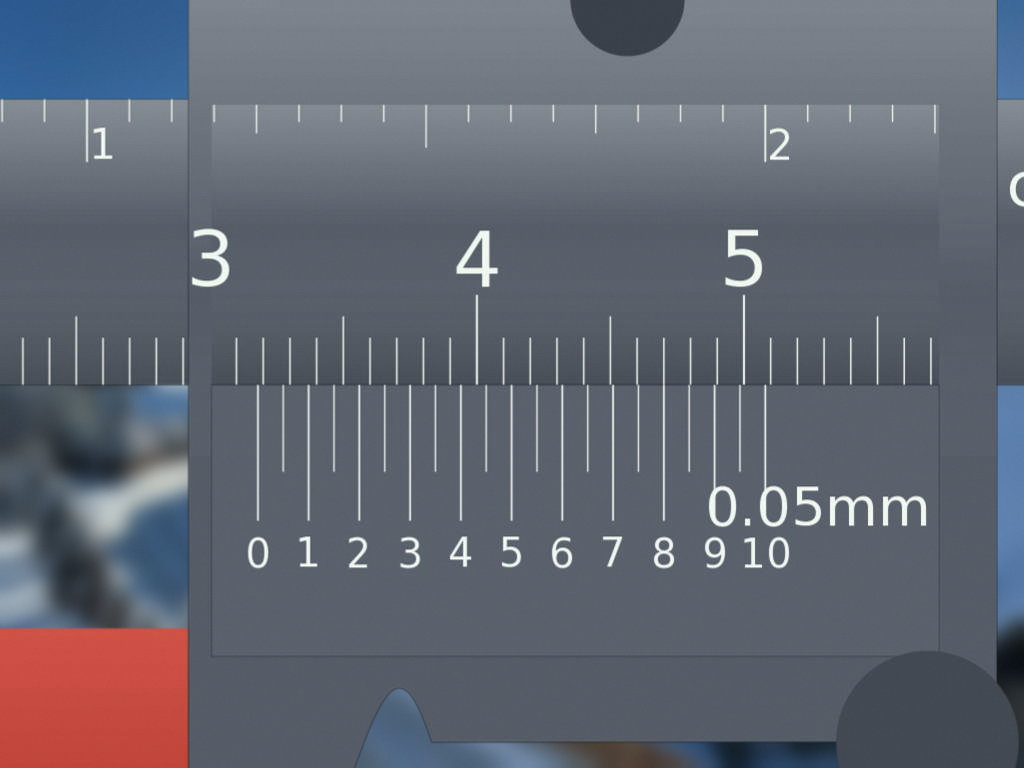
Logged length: **31.80** mm
